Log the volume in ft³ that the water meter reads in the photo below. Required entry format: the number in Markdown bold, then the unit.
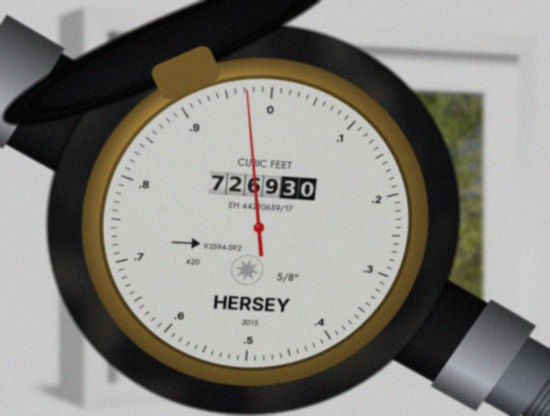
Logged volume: **726929.97** ft³
